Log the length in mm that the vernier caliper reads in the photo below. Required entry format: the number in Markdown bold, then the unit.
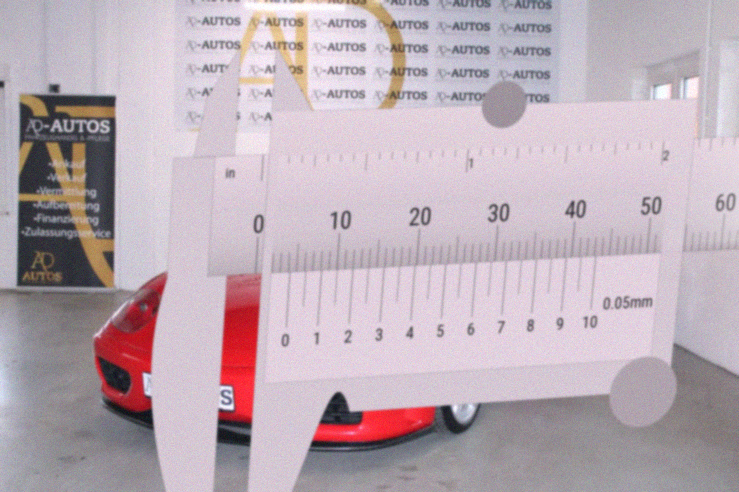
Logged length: **4.2** mm
